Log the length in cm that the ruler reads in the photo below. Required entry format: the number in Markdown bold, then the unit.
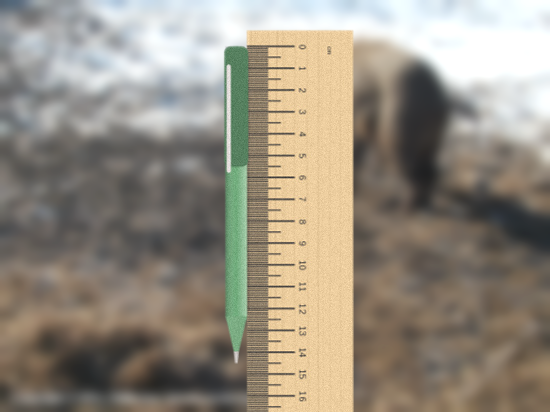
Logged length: **14.5** cm
